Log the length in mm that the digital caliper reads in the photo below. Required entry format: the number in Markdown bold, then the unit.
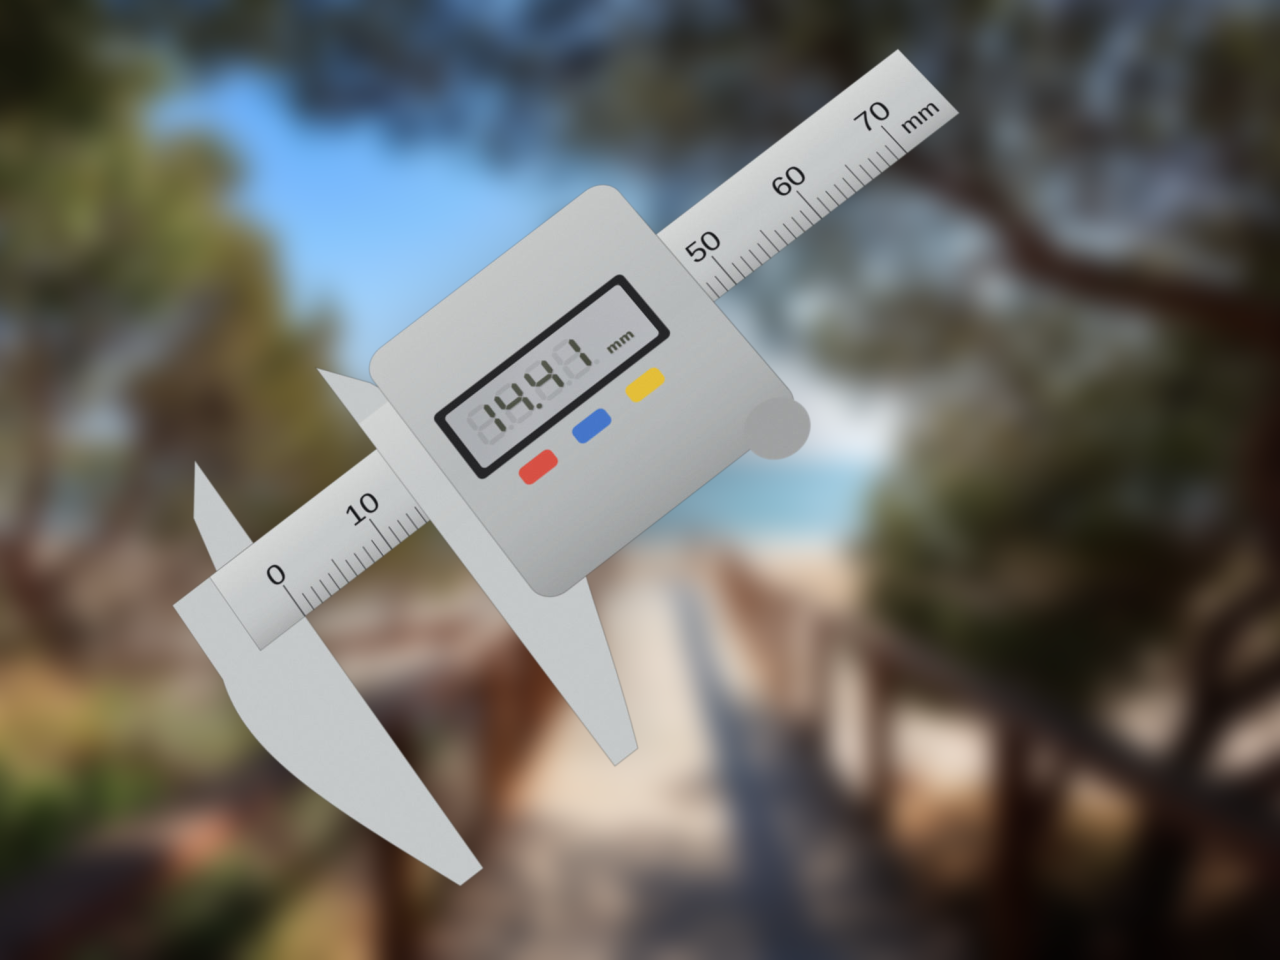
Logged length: **14.41** mm
